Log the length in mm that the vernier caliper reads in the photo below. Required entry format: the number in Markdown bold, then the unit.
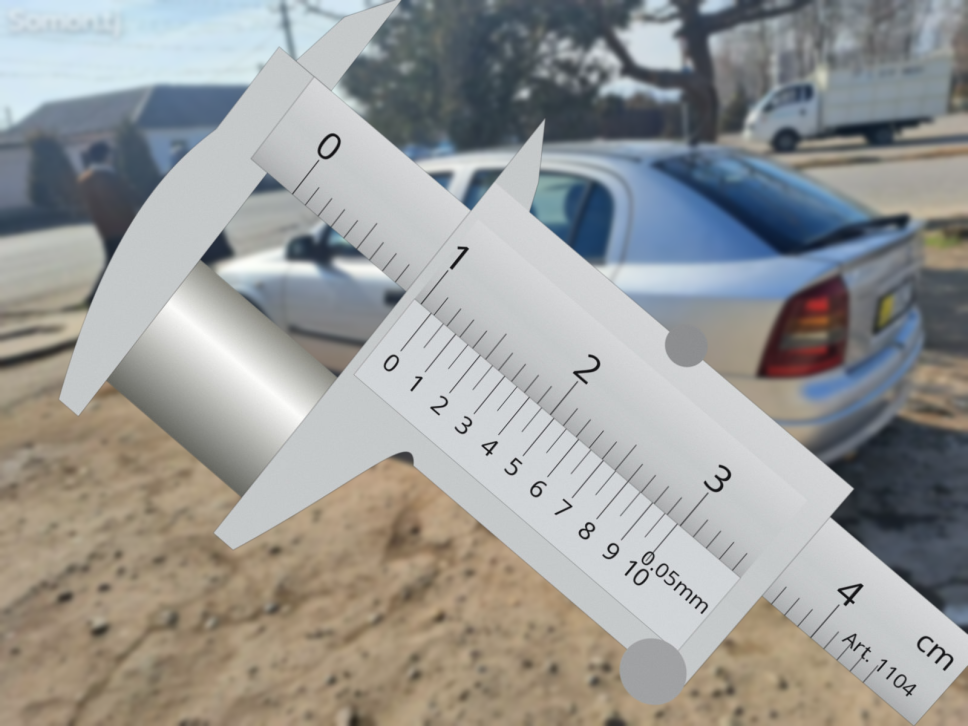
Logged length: **10.8** mm
